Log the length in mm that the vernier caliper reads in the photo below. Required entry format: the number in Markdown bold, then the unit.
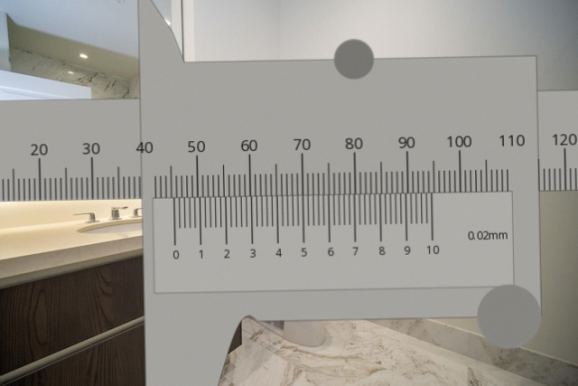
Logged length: **45.5** mm
